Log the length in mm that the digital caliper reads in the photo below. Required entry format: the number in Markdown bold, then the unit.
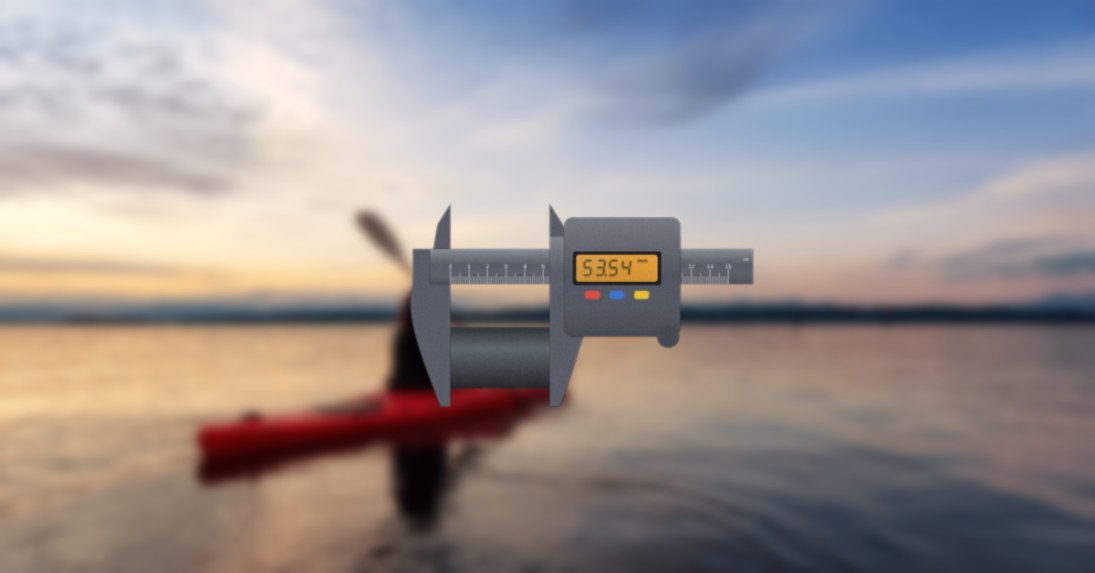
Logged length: **53.54** mm
